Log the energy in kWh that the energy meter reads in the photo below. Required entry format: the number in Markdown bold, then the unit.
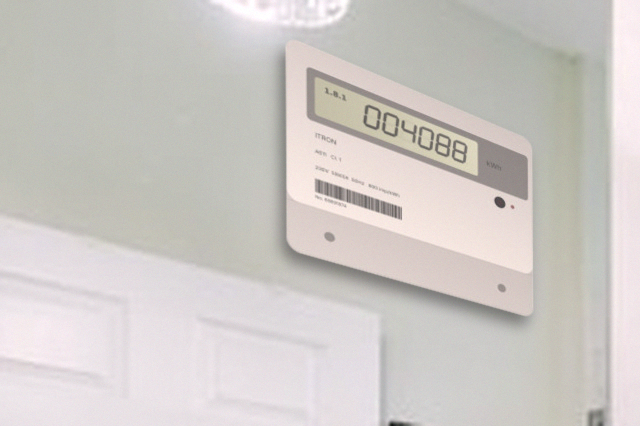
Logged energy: **4088** kWh
